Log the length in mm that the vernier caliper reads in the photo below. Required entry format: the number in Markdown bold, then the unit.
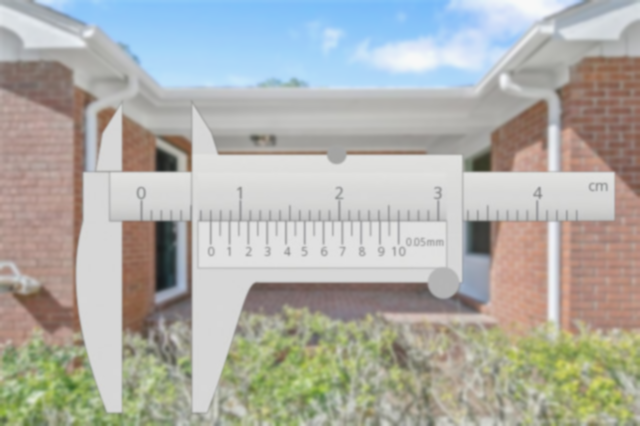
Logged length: **7.0** mm
